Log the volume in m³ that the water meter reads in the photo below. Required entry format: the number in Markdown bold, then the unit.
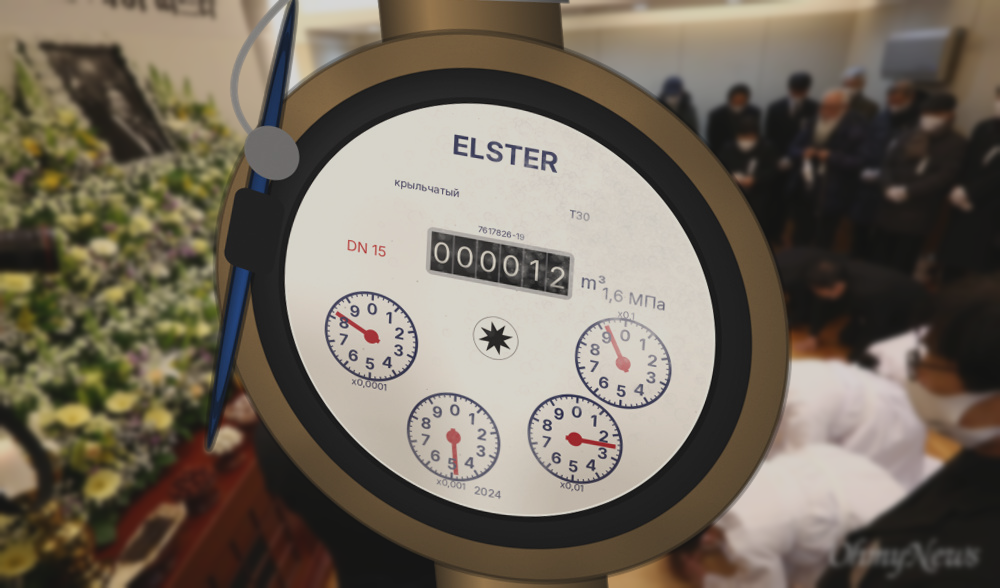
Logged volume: **11.9248** m³
